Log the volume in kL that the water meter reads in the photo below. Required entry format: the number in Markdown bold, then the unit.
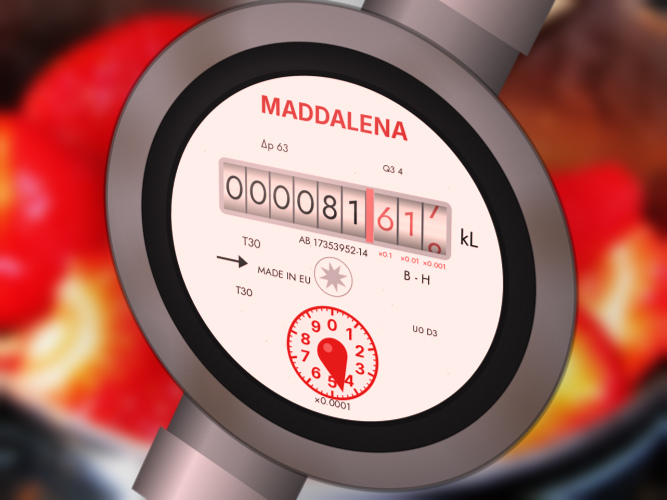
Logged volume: **81.6174** kL
